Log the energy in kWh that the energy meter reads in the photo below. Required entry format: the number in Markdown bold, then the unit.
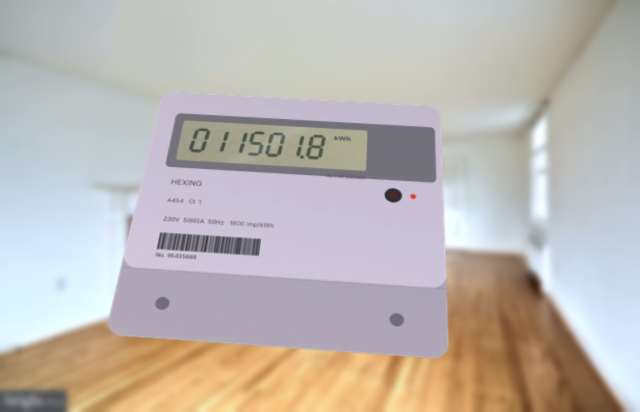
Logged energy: **11501.8** kWh
